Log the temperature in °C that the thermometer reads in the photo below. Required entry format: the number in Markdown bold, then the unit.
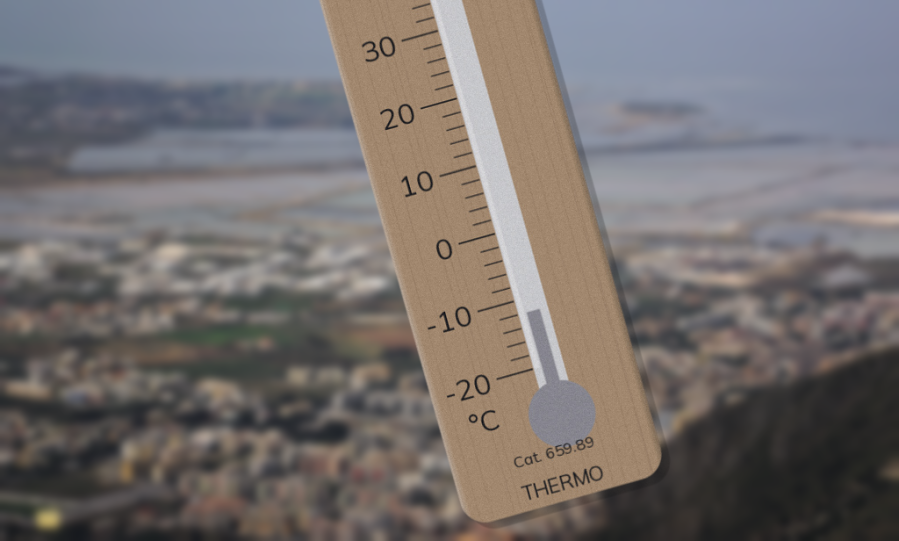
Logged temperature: **-12** °C
